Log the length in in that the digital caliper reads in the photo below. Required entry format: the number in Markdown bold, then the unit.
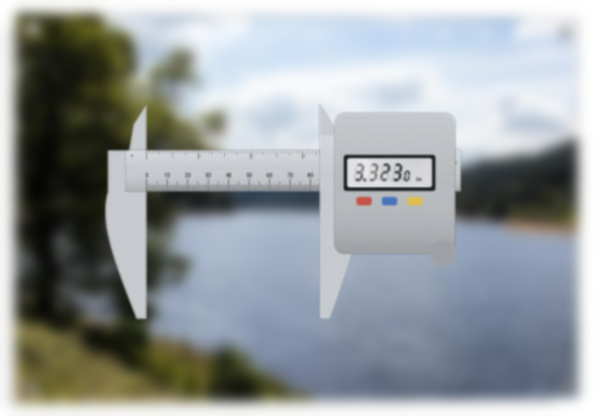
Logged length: **3.3230** in
